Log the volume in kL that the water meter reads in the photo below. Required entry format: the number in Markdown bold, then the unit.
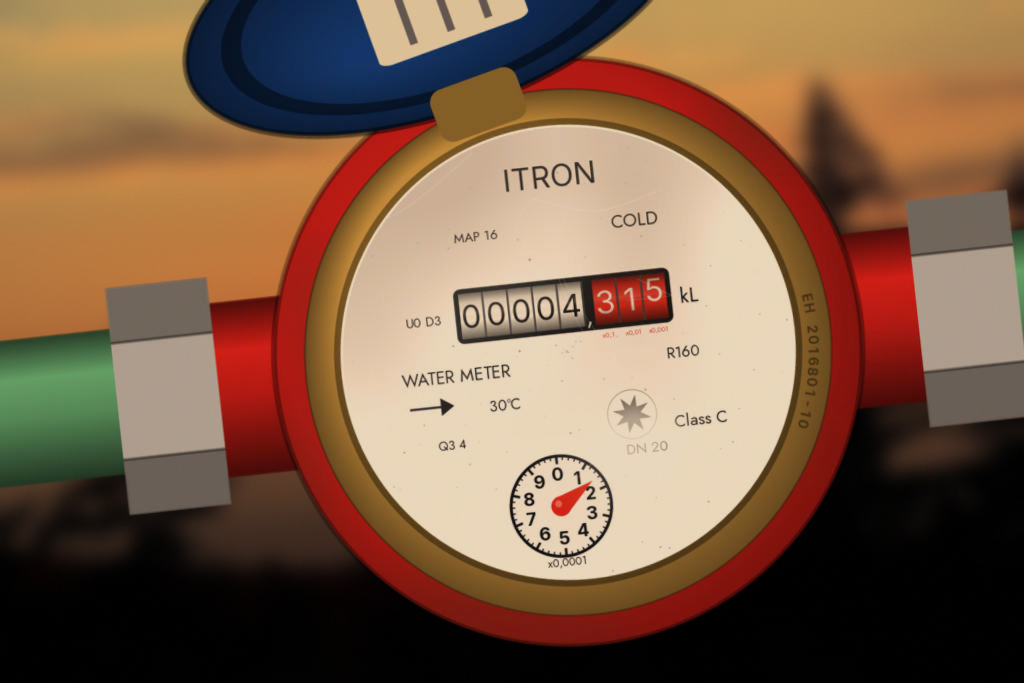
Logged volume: **4.3151** kL
